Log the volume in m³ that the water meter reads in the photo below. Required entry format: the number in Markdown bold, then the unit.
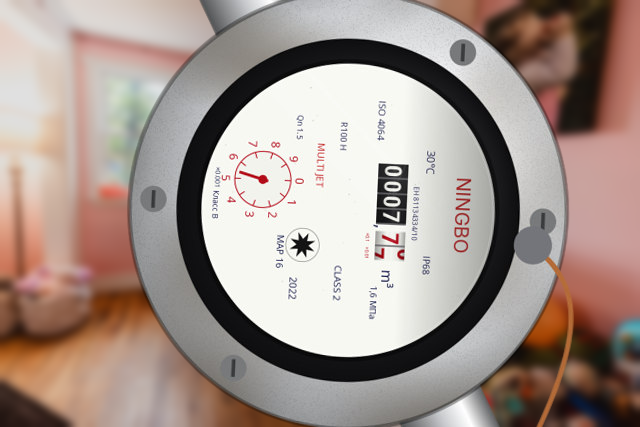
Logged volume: **7.765** m³
